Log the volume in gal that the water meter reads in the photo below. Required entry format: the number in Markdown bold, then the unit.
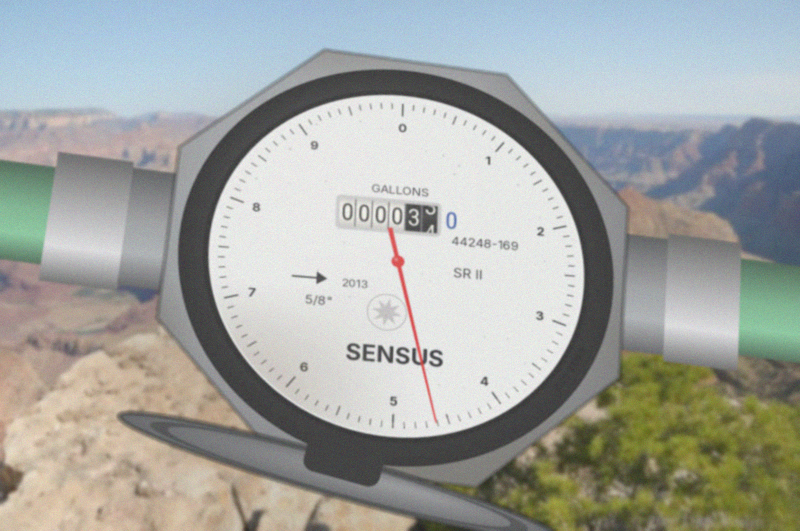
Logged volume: **334.6** gal
